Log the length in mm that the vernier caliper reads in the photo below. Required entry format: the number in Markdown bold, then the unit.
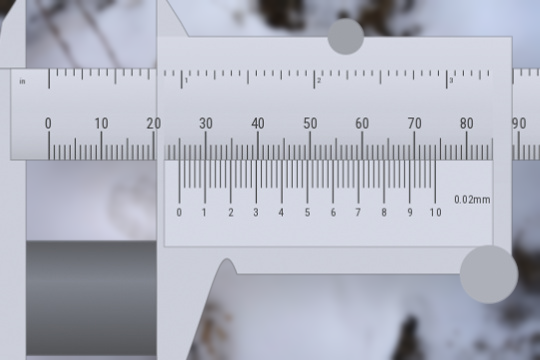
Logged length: **25.0** mm
